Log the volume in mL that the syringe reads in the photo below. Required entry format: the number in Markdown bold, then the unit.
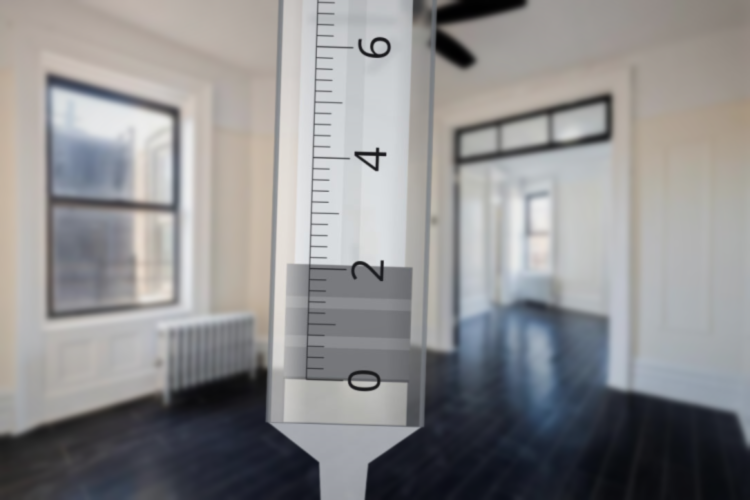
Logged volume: **0** mL
